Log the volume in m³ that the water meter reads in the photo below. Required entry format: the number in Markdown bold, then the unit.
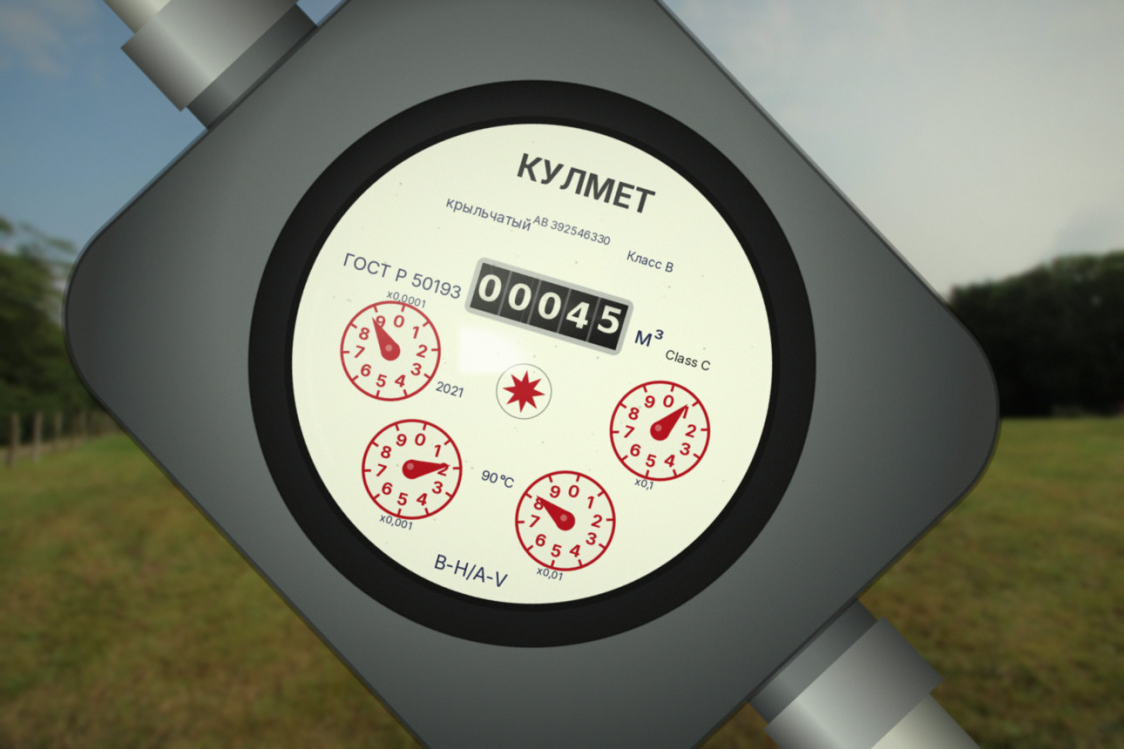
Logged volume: **45.0818** m³
